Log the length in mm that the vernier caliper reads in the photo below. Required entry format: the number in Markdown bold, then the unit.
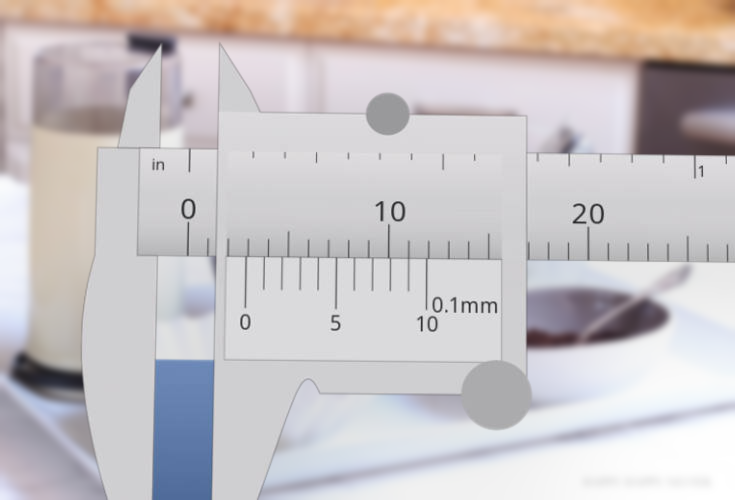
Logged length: **2.9** mm
